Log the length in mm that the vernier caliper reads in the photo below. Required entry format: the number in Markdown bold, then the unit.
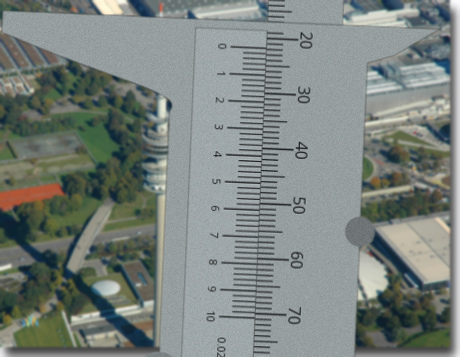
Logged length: **21.8** mm
